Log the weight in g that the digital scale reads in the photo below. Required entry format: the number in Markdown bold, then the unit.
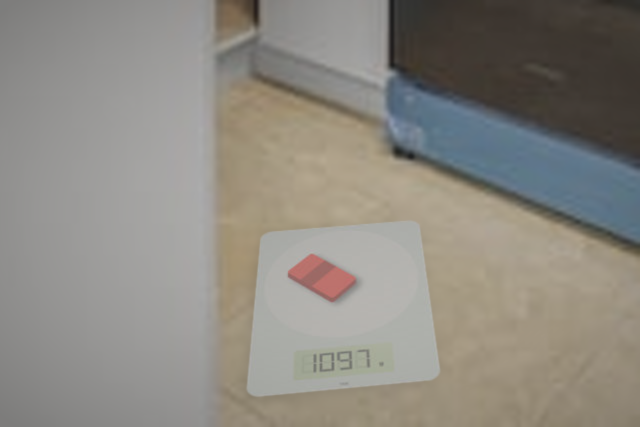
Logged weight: **1097** g
